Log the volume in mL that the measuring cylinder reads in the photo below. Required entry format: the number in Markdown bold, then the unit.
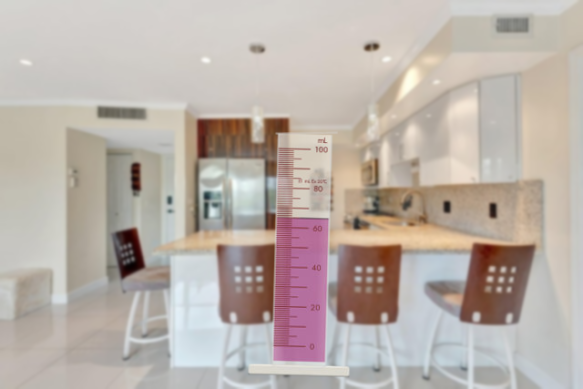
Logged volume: **65** mL
